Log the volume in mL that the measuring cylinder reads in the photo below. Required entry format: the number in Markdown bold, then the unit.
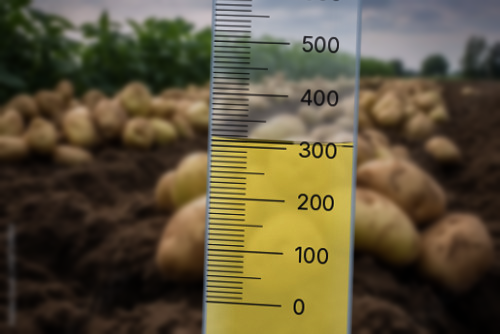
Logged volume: **310** mL
